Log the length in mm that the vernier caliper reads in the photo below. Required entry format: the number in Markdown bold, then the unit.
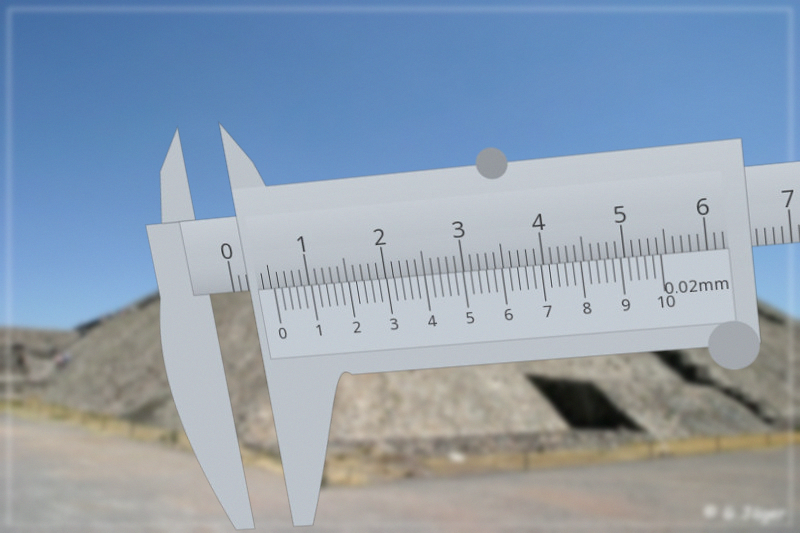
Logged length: **5.4** mm
